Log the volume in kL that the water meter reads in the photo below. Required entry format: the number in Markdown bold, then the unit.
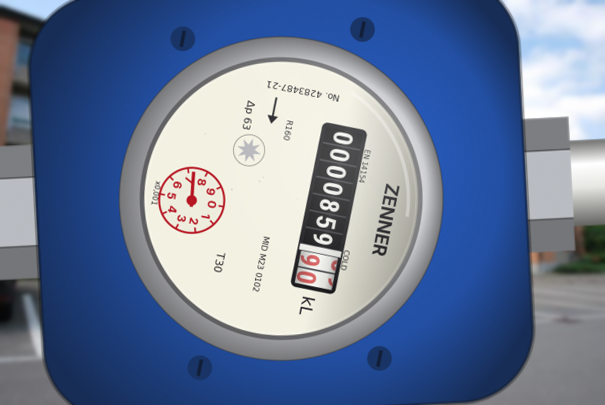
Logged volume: **859.897** kL
